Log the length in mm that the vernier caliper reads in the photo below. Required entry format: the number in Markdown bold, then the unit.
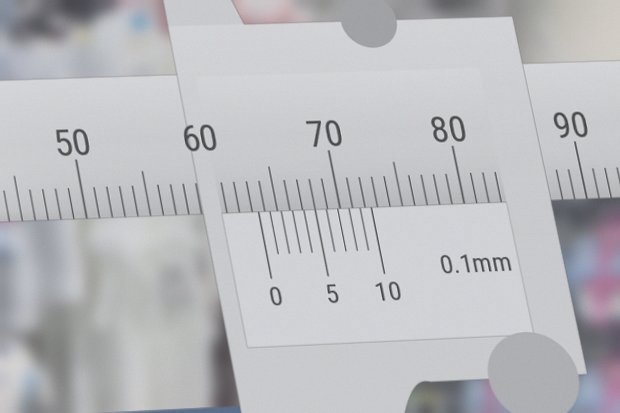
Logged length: **63.5** mm
